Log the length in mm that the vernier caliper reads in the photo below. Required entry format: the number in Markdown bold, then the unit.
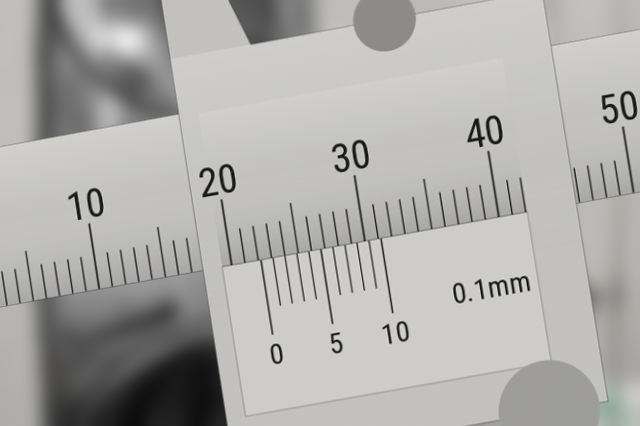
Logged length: **22.2** mm
